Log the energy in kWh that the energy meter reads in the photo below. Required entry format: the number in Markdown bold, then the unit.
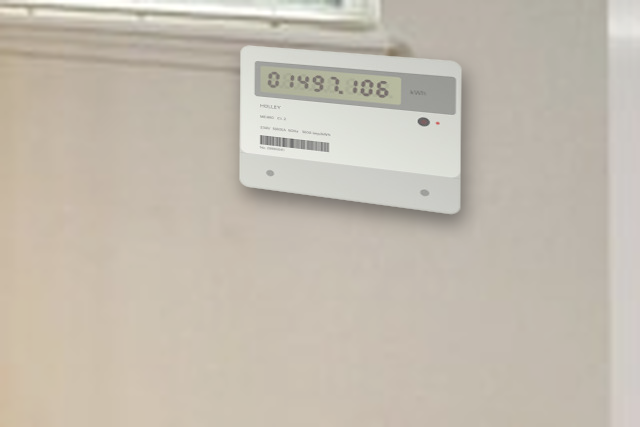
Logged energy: **1497.106** kWh
